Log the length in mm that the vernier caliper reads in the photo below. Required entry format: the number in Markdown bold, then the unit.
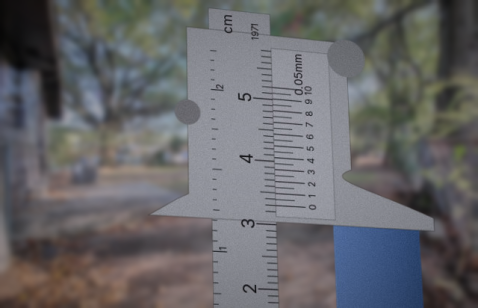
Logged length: **33.0** mm
